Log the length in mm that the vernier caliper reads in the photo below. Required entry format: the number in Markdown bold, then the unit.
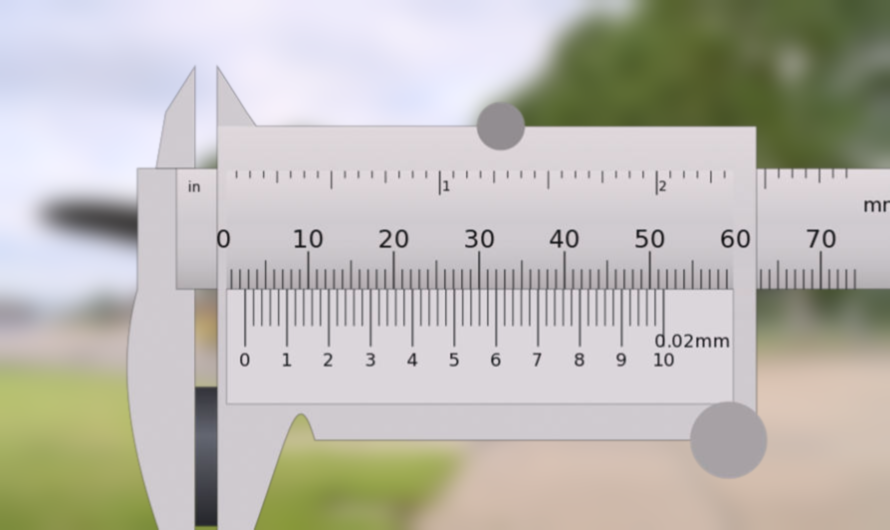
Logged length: **2.6** mm
